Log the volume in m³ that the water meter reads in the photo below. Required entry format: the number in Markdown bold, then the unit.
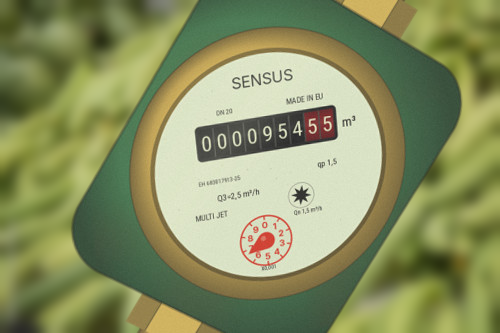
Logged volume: **954.556** m³
